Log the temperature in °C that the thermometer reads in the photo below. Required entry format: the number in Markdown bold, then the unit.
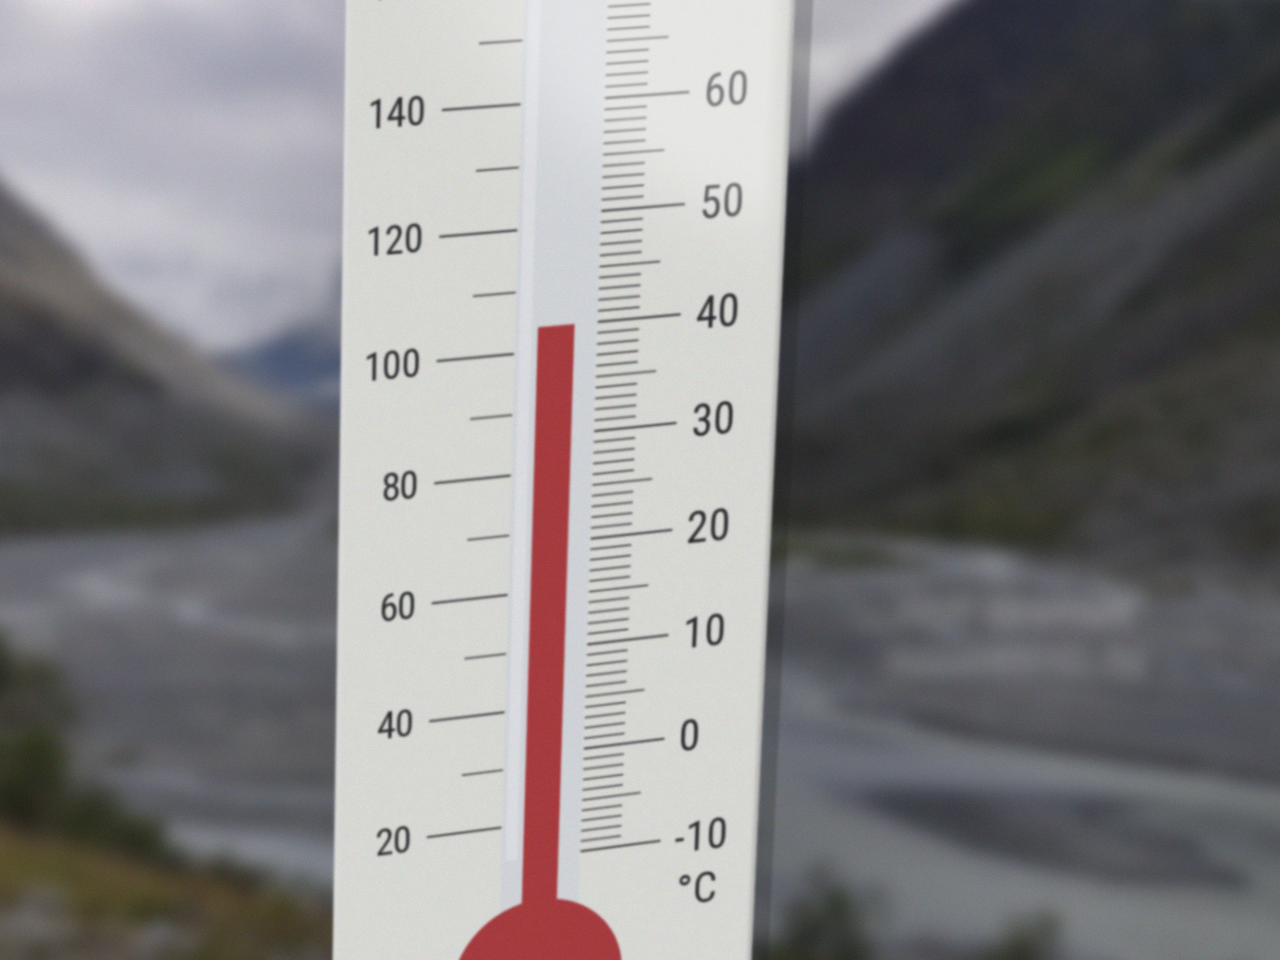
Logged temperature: **40** °C
